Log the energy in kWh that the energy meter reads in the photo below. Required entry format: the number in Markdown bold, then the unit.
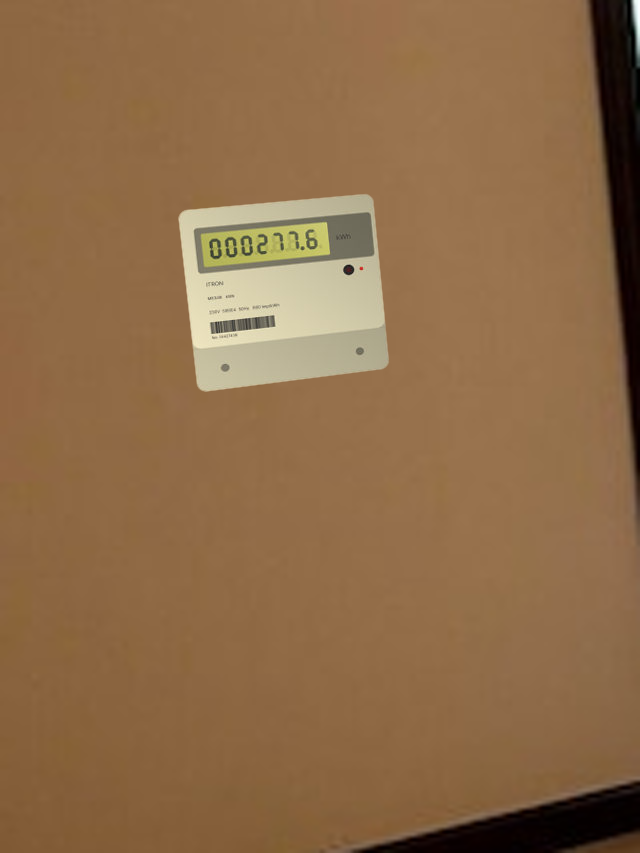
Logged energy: **277.6** kWh
